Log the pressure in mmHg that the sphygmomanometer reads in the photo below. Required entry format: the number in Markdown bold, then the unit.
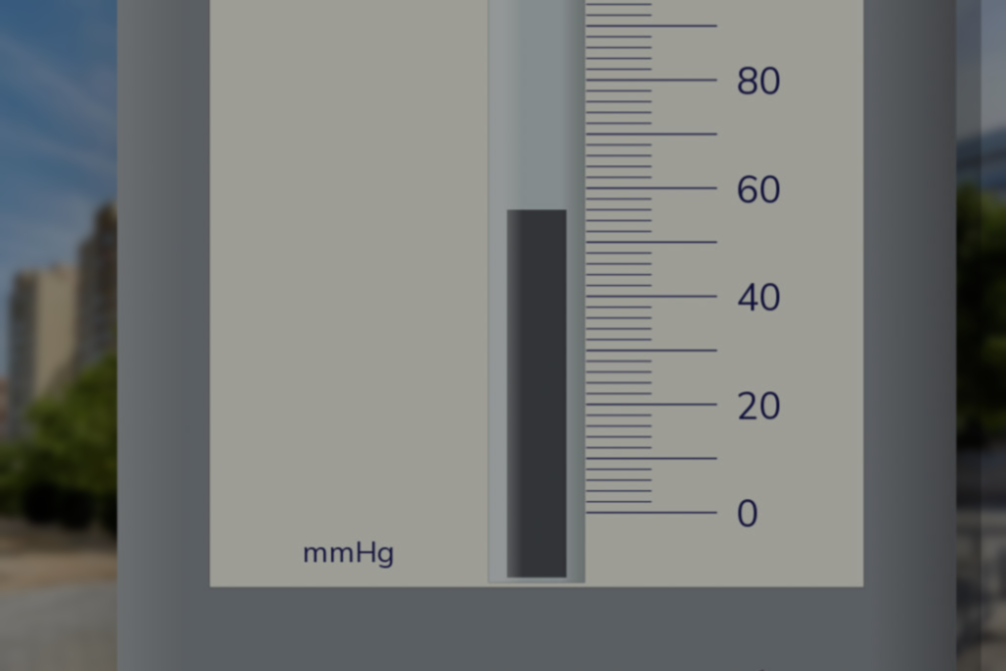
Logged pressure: **56** mmHg
